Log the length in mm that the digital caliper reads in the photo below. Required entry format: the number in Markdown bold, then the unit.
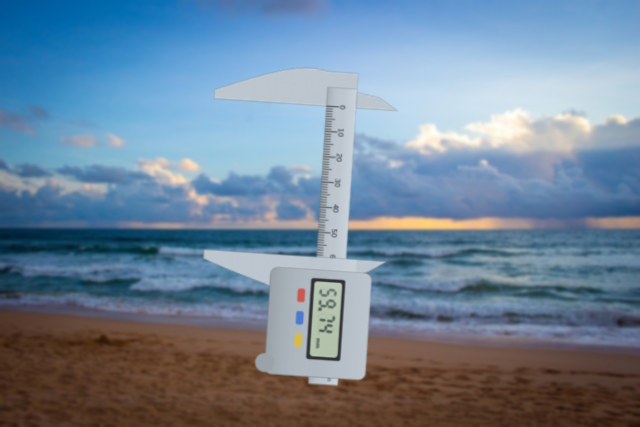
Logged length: **59.74** mm
